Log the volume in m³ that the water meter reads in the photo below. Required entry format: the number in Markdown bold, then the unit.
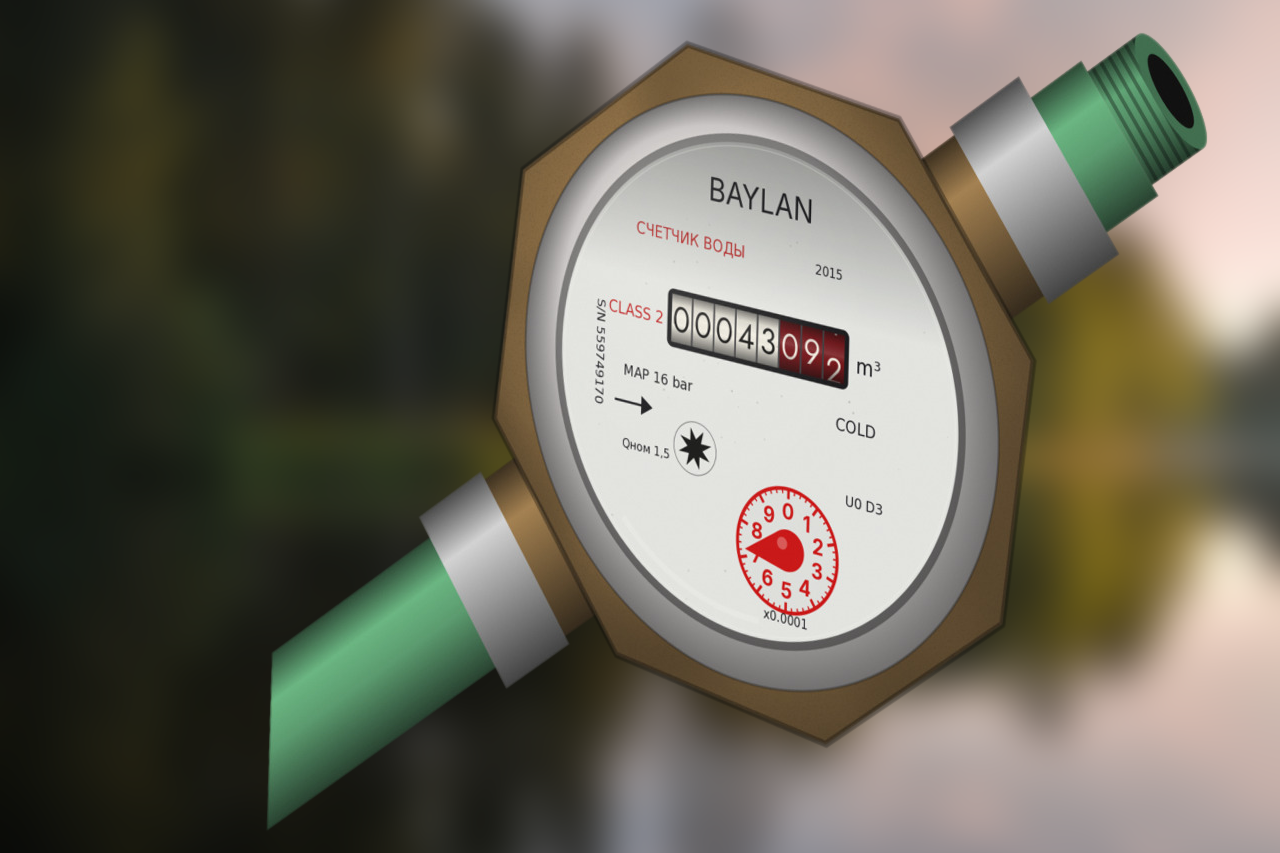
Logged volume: **43.0917** m³
